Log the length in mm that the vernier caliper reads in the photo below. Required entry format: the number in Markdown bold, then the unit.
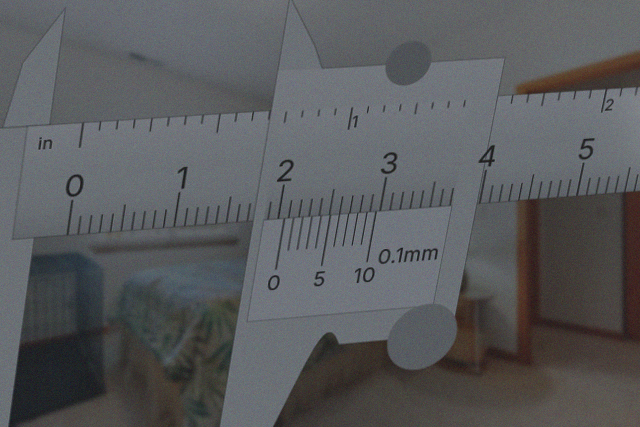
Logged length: **20.6** mm
